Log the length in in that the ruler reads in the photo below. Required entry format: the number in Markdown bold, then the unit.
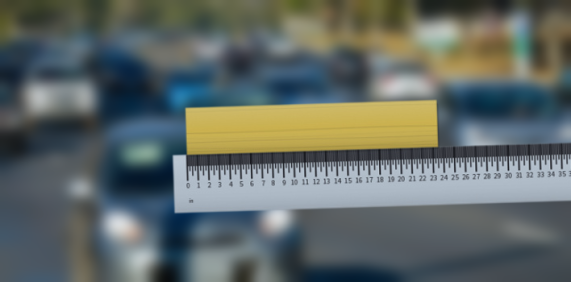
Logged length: **23.5** in
